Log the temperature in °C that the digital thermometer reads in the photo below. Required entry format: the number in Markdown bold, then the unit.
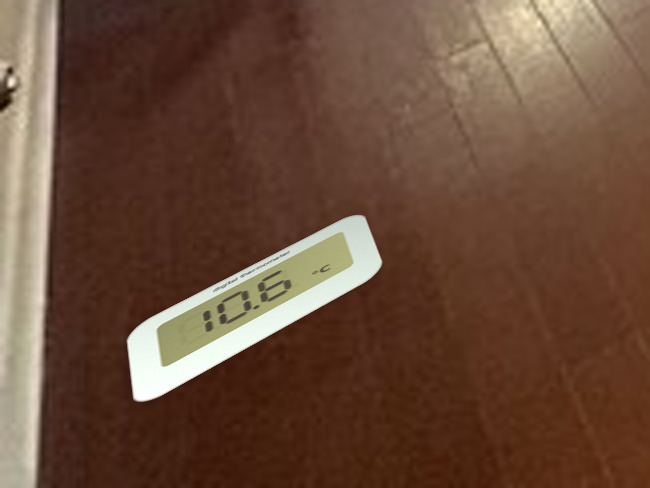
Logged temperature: **10.6** °C
